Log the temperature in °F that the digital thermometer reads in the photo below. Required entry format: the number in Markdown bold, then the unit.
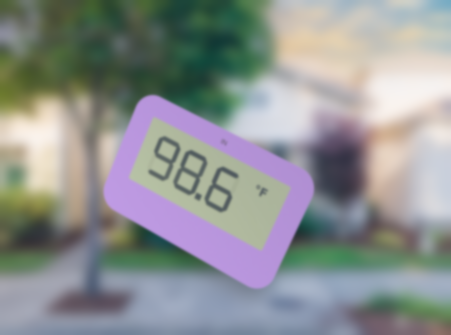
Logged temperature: **98.6** °F
